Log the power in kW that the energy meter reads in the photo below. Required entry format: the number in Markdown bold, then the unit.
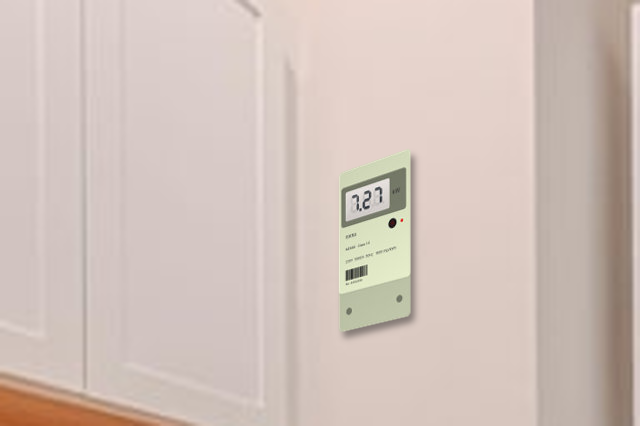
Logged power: **7.27** kW
